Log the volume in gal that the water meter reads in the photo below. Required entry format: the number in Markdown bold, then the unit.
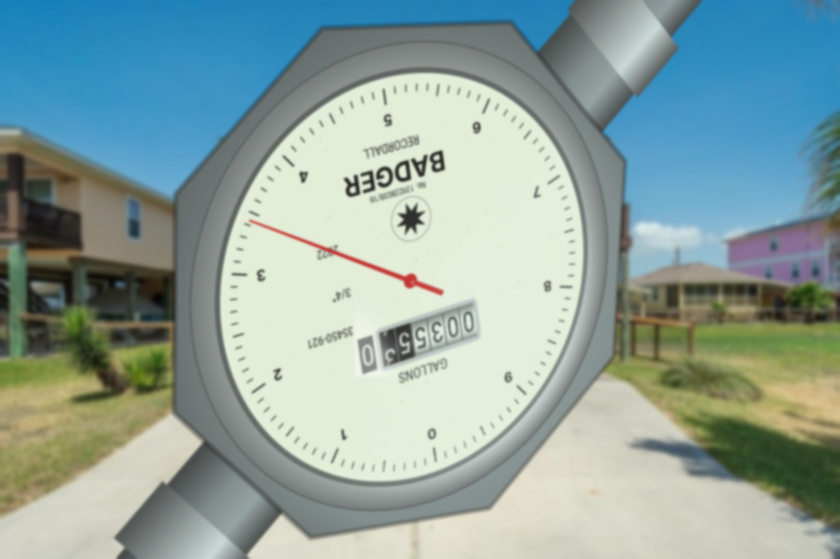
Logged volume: **35533.4** gal
